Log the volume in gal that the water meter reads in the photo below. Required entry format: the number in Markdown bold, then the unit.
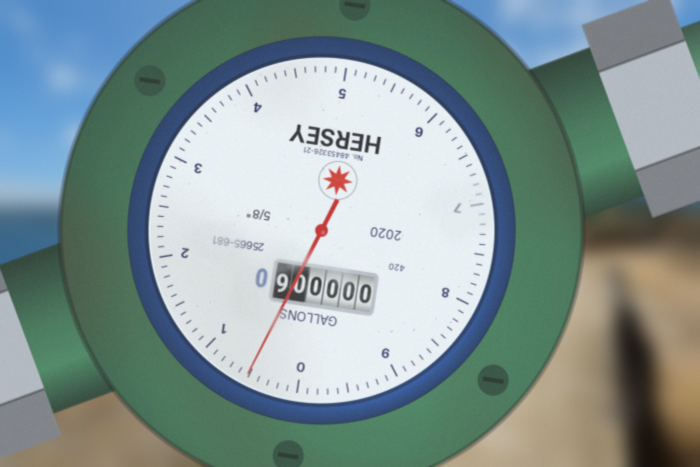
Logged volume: **60.5** gal
